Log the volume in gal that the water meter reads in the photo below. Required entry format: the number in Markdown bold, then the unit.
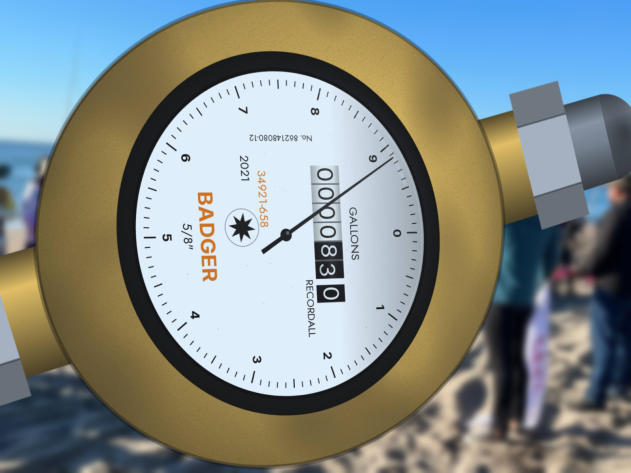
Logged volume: **829.1** gal
